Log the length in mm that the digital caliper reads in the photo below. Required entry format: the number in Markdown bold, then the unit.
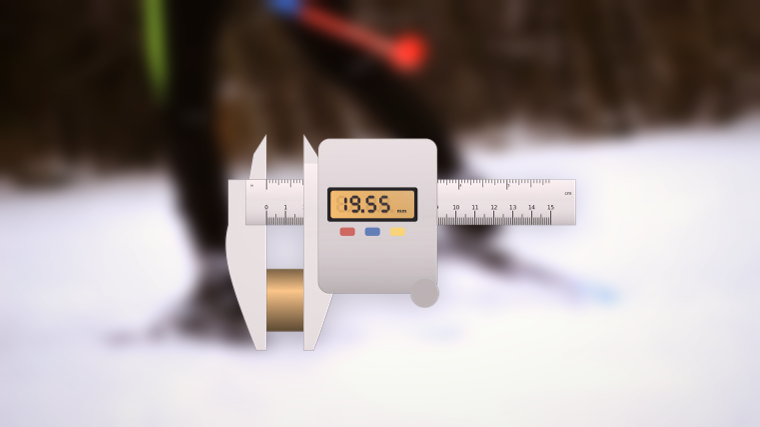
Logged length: **19.55** mm
